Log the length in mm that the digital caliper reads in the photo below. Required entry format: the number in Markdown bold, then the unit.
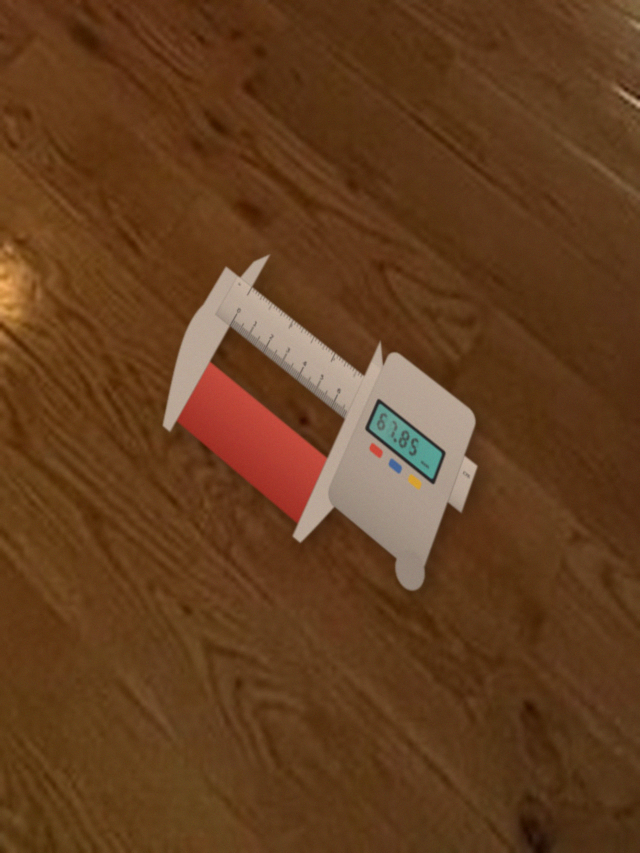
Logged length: **67.85** mm
